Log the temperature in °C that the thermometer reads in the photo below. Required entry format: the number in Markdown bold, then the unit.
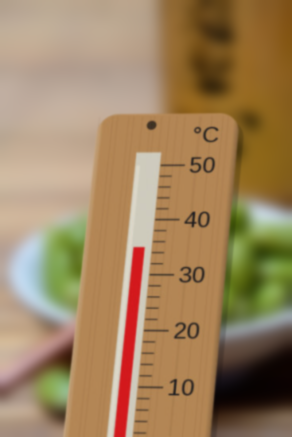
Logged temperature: **35** °C
